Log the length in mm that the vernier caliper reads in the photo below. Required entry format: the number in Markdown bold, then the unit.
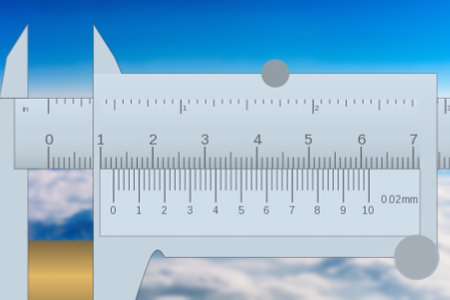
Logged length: **12.5** mm
